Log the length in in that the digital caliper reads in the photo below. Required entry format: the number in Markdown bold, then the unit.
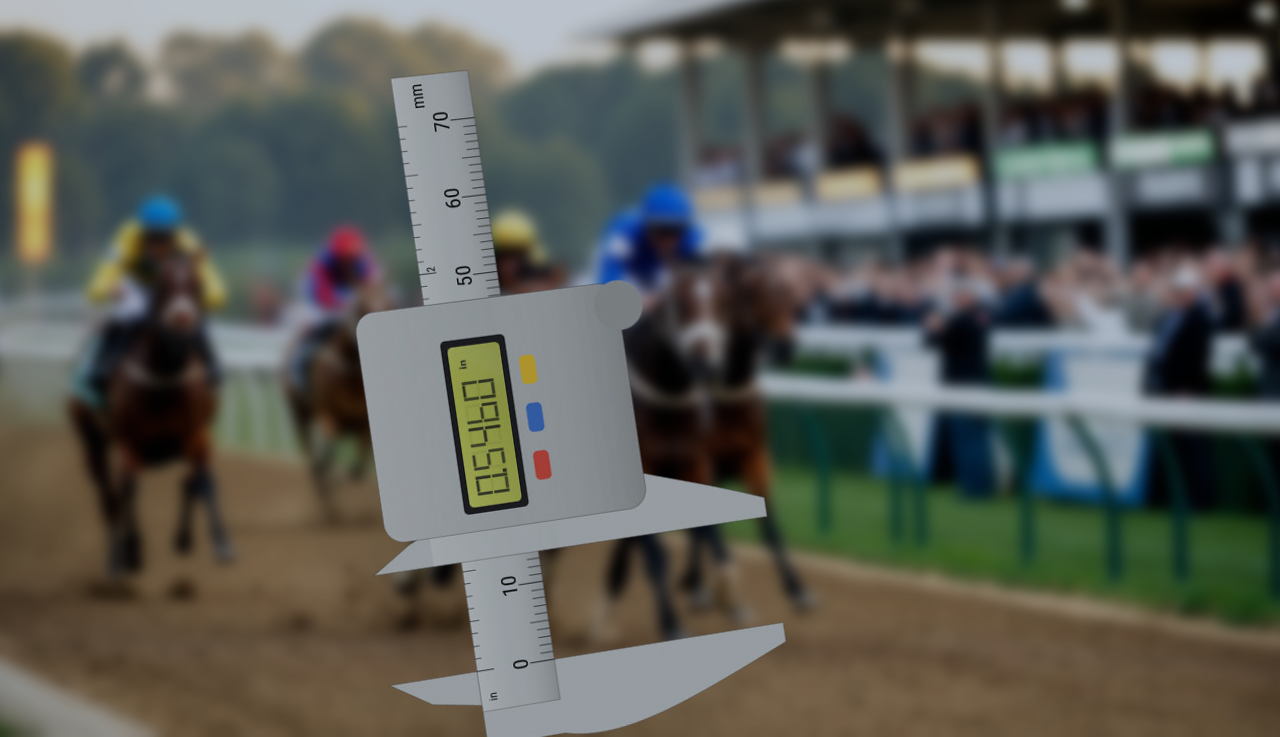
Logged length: **0.5460** in
